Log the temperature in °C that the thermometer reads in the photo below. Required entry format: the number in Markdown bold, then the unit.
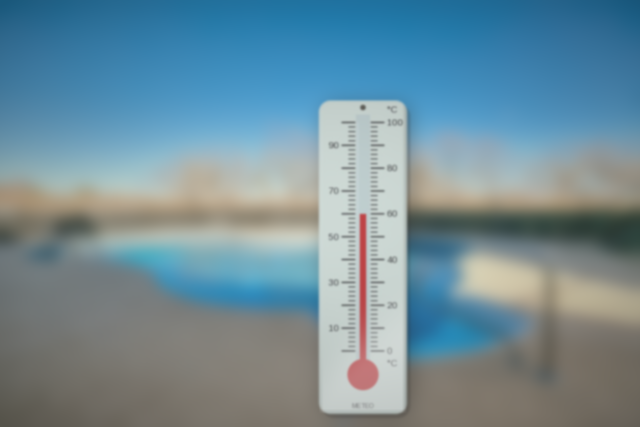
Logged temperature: **60** °C
